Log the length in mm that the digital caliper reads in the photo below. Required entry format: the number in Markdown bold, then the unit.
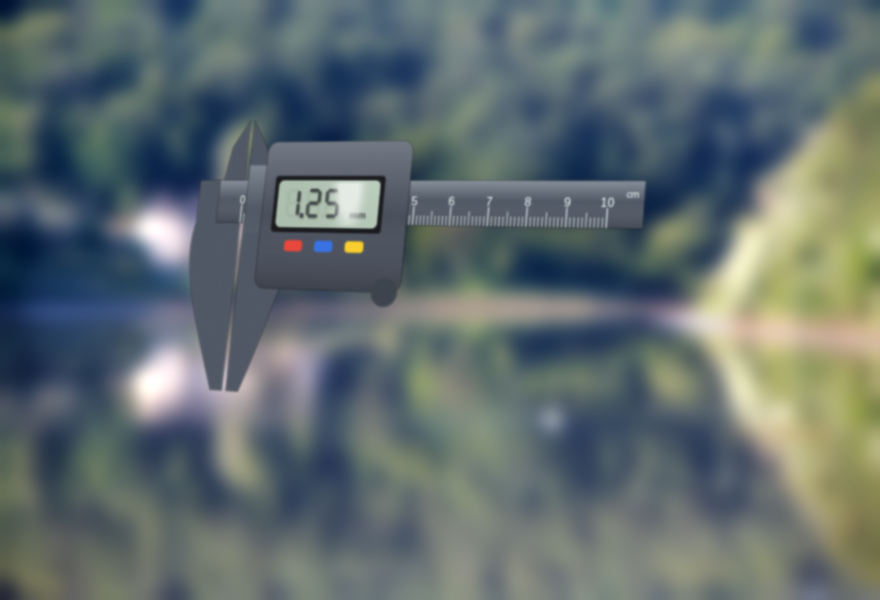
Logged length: **1.25** mm
